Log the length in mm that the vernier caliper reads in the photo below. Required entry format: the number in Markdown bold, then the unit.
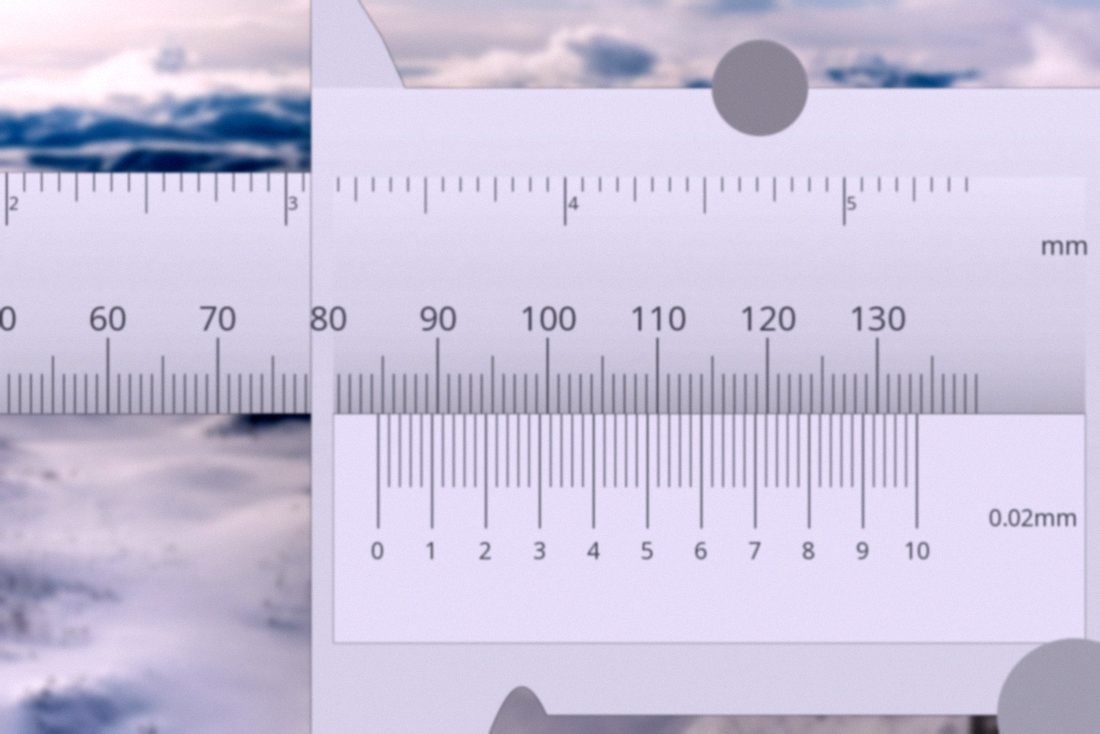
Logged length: **84.6** mm
